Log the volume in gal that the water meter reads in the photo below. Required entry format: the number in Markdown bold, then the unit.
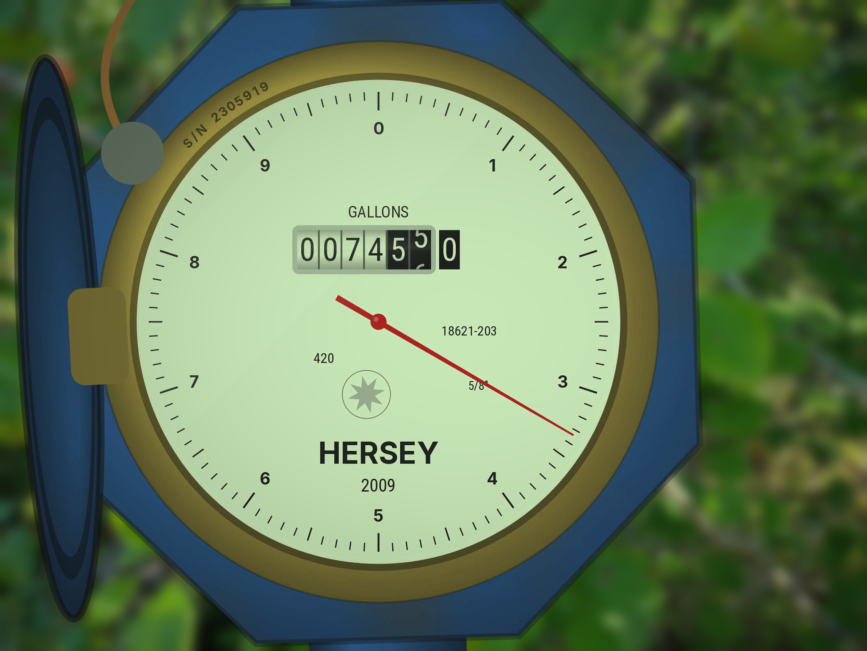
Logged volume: **74553.3** gal
